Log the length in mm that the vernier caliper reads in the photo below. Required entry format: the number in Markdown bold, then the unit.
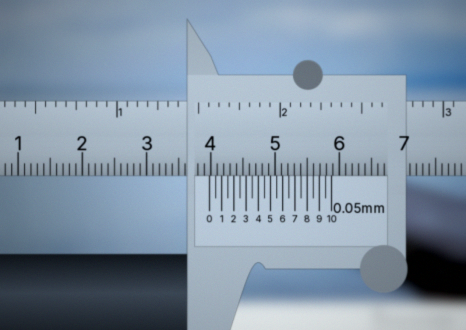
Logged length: **39.8** mm
